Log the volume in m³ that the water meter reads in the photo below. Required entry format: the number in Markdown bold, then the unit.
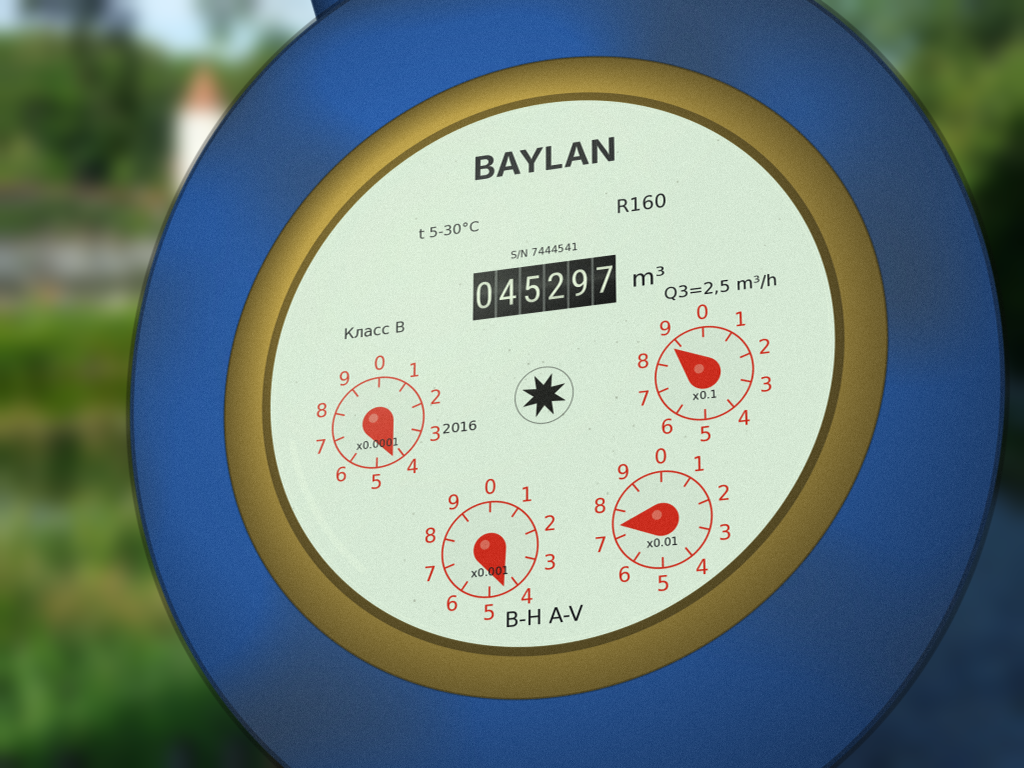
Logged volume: **45297.8744** m³
